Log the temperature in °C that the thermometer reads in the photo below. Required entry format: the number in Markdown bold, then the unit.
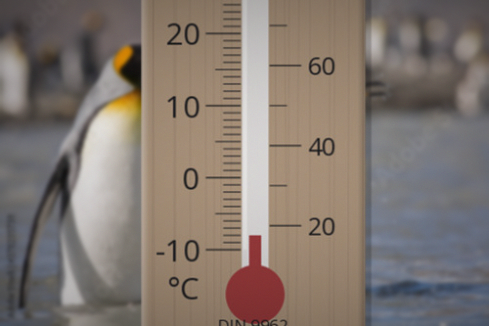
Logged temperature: **-8** °C
